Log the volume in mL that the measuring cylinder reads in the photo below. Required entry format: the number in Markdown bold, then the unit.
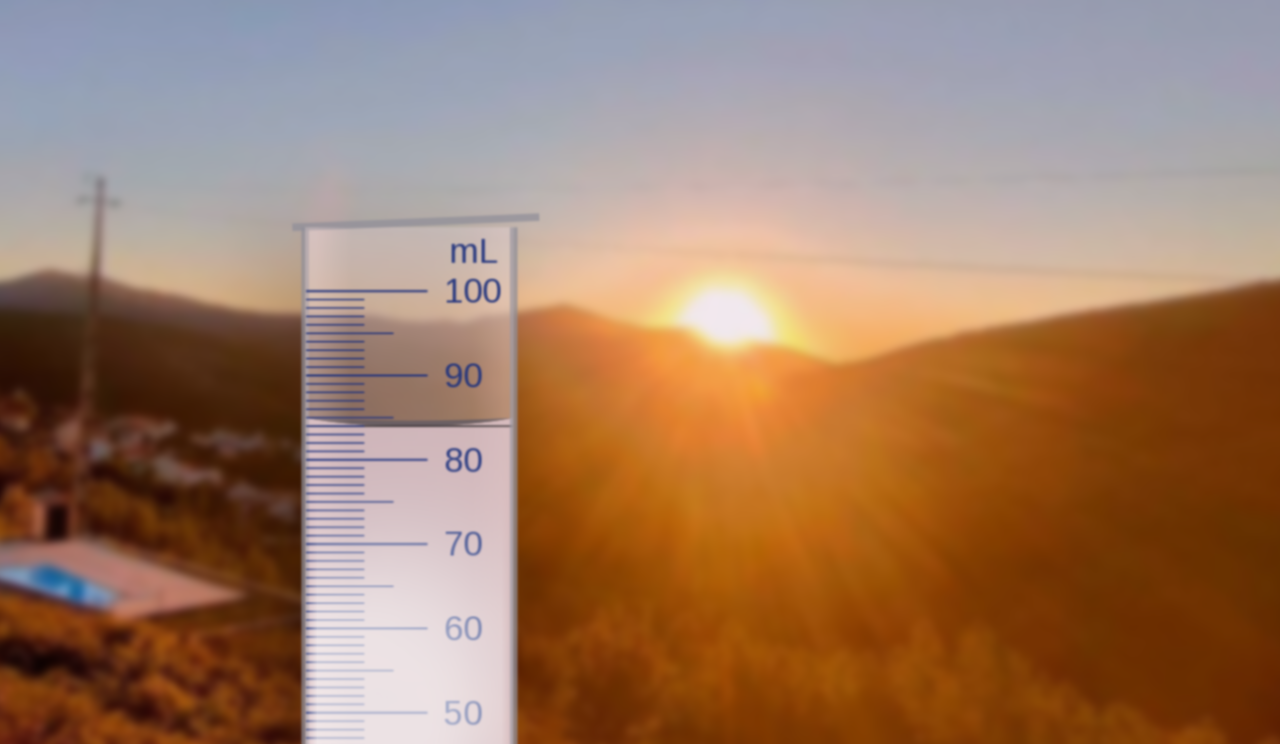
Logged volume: **84** mL
